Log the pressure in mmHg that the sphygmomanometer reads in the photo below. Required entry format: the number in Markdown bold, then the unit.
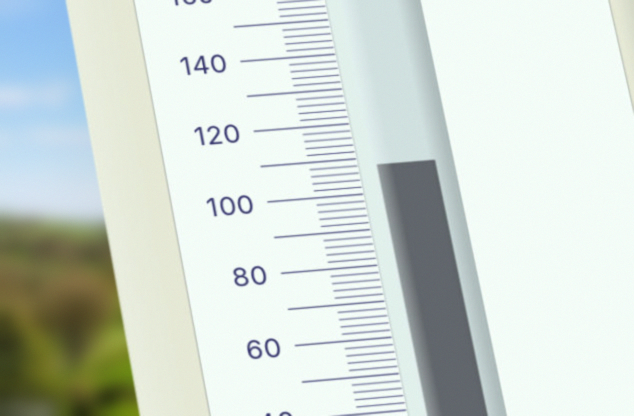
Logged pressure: **108** mmHg
